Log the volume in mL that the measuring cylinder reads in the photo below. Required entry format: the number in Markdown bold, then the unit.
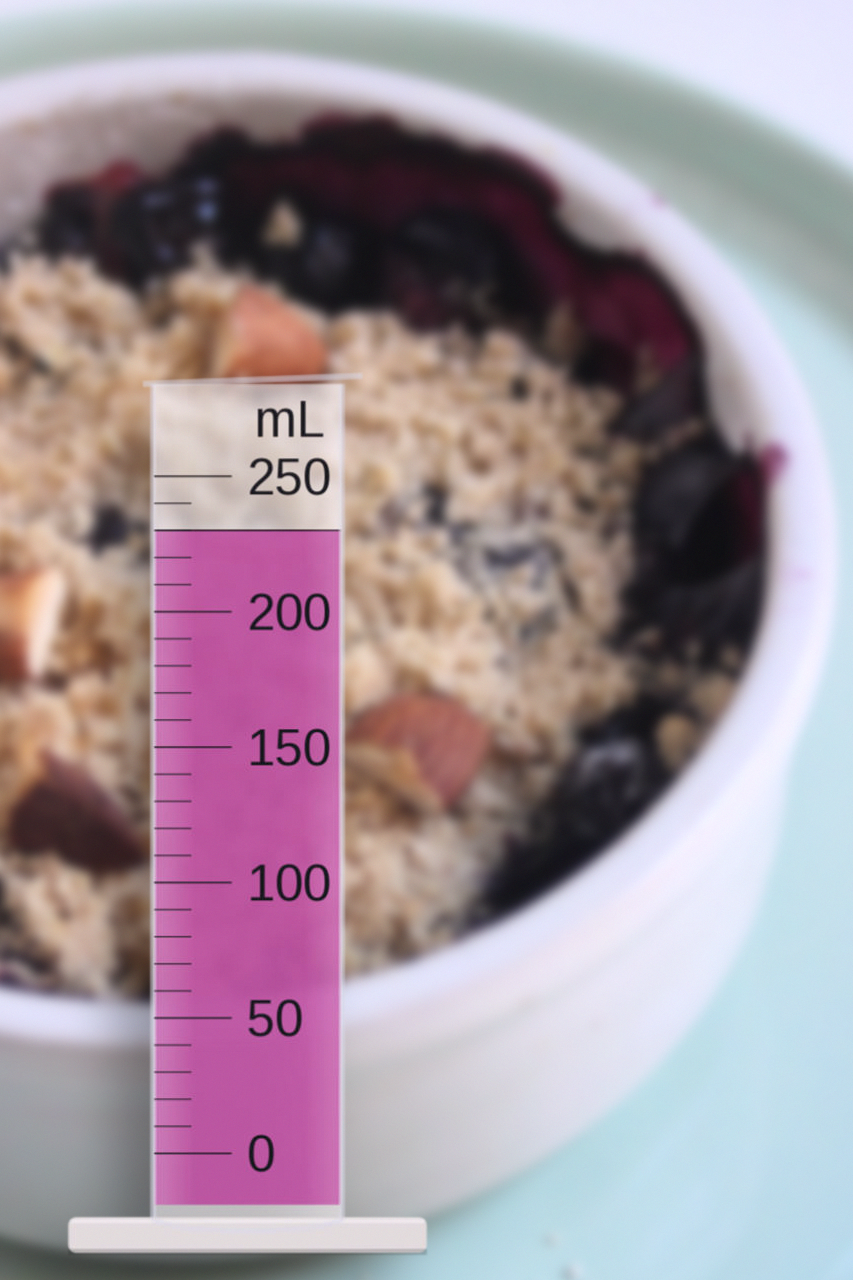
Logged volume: **230** mL
